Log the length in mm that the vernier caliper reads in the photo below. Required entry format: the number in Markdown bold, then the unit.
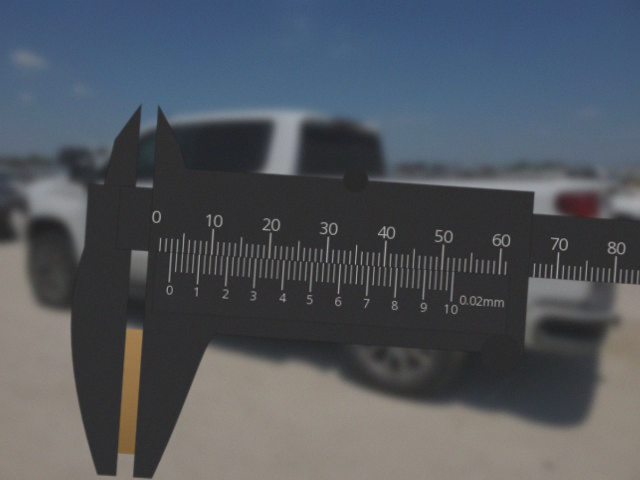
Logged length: **3.0** mm
